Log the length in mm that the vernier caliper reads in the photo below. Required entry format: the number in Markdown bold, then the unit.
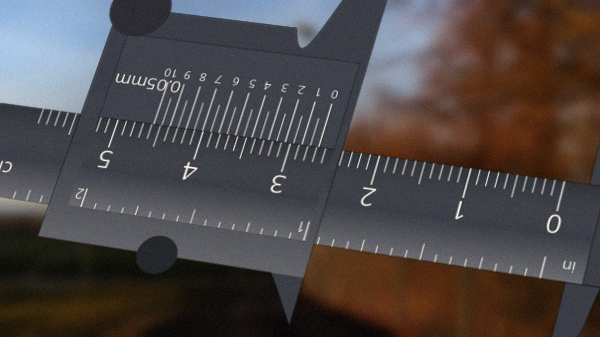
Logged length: **26.8** mm
